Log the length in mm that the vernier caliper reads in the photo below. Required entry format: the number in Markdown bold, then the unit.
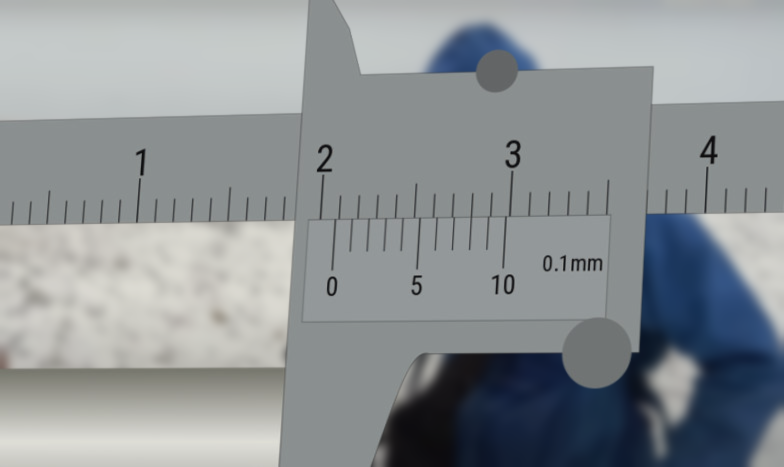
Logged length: **20.8** mm
